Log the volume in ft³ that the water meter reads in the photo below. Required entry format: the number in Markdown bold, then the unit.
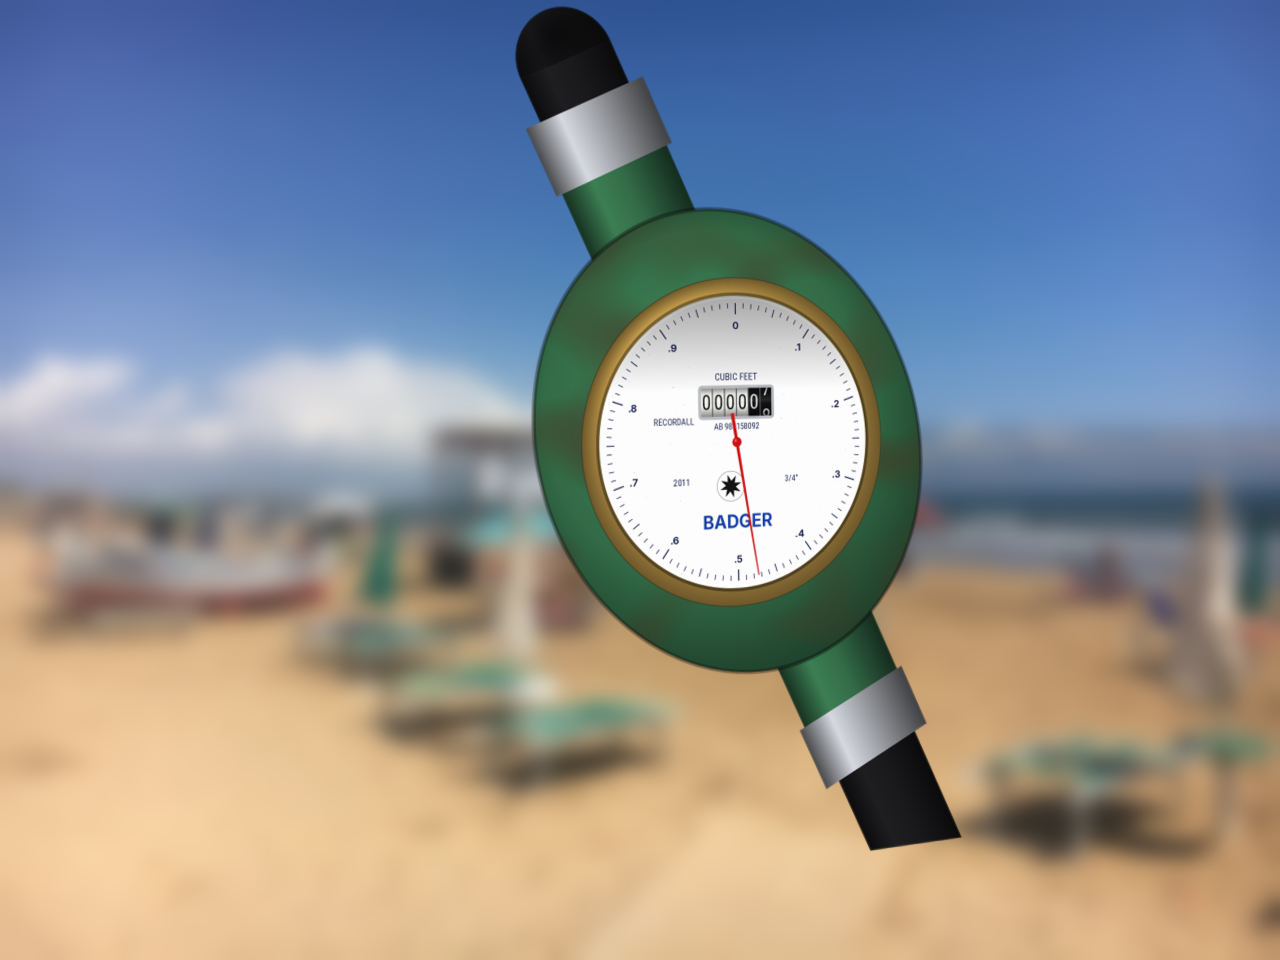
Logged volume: **7.47** ft³
